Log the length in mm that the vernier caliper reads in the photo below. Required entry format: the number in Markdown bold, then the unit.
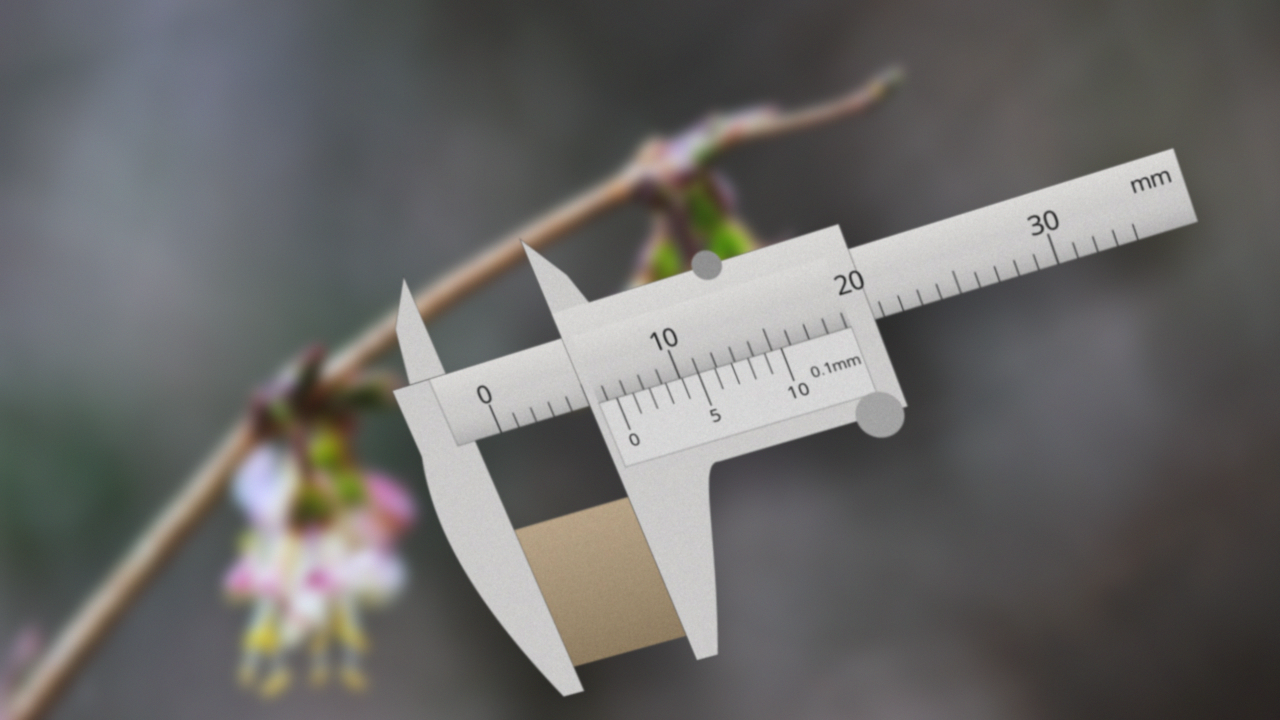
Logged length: **6.5** mm
